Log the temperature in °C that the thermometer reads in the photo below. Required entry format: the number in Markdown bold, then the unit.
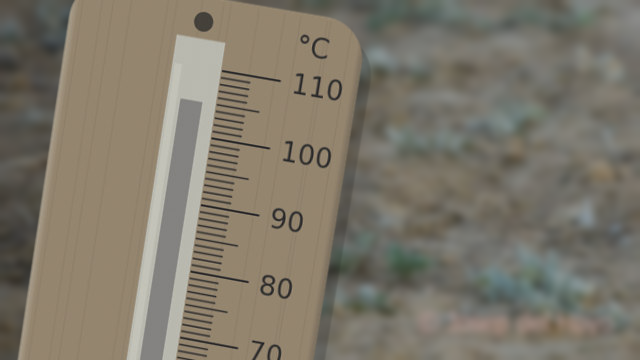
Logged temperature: **105** °C
